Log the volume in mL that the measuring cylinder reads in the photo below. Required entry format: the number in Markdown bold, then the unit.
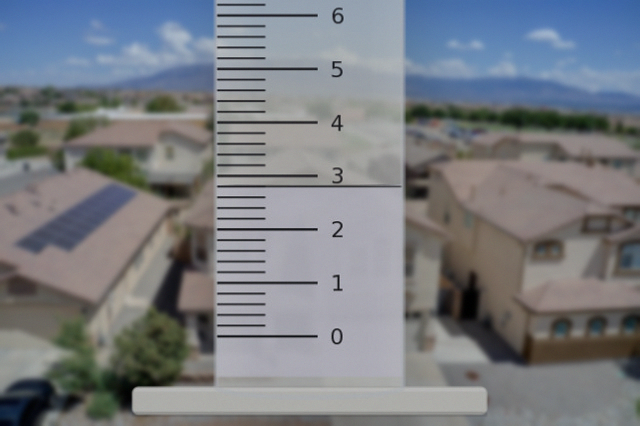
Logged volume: **2.8** mL
